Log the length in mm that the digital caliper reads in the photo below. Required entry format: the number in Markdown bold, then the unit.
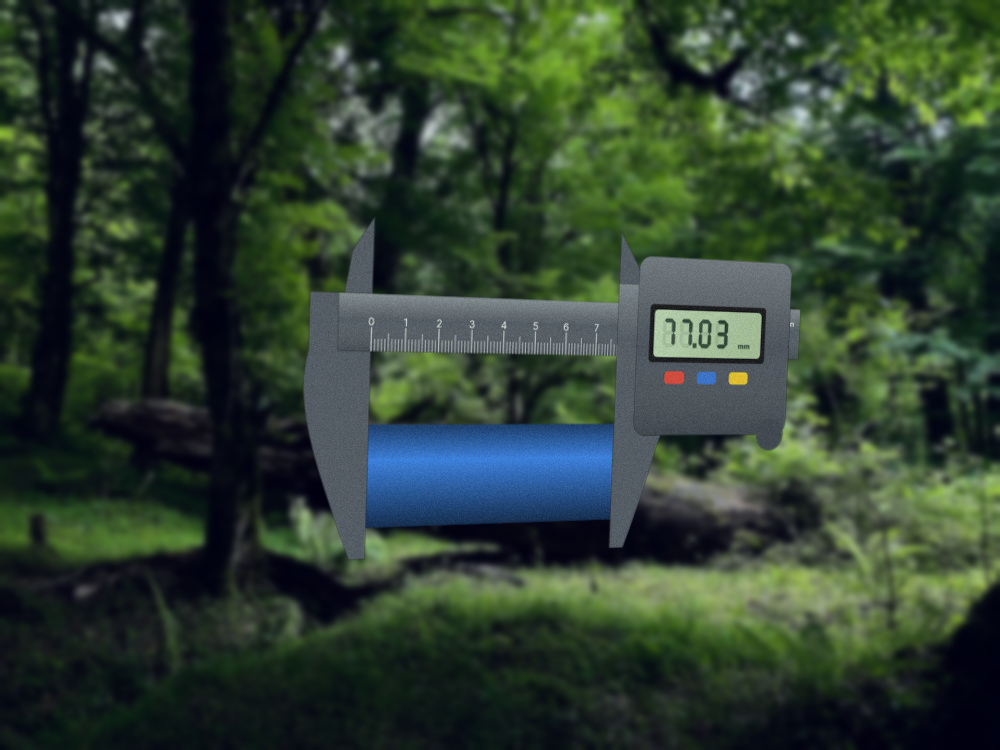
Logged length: **77.03** mm
